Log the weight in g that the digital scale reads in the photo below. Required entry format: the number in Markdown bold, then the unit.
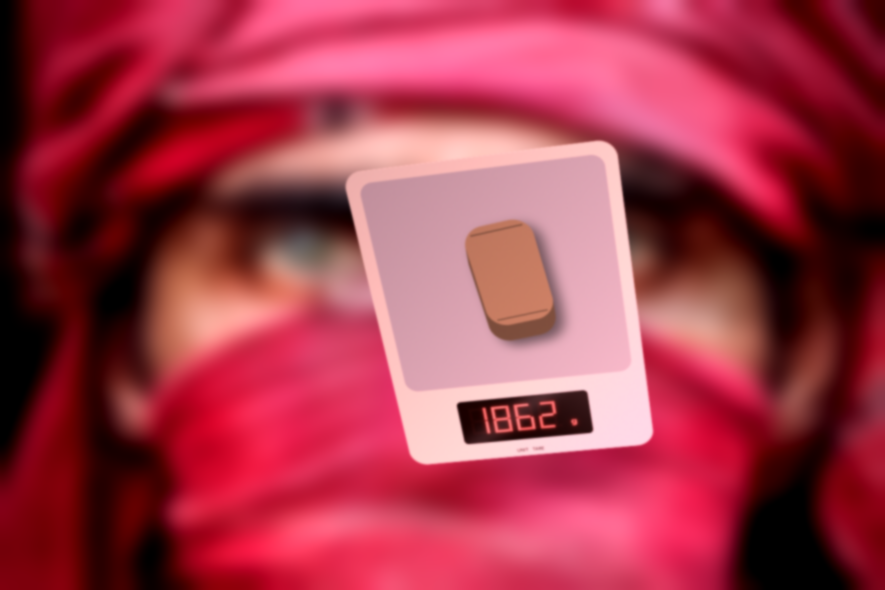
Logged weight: **1862** g
